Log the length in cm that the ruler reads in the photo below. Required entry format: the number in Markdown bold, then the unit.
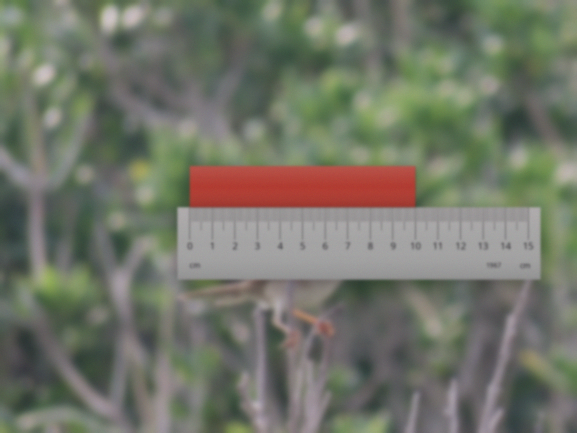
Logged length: **10** cm
